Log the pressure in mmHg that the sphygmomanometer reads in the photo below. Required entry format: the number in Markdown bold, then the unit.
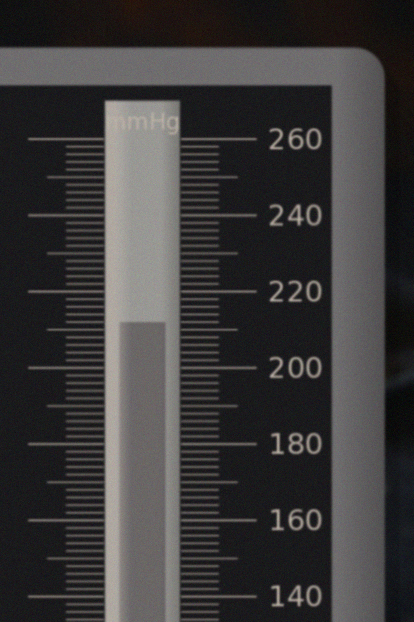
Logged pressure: **212** mmHg
